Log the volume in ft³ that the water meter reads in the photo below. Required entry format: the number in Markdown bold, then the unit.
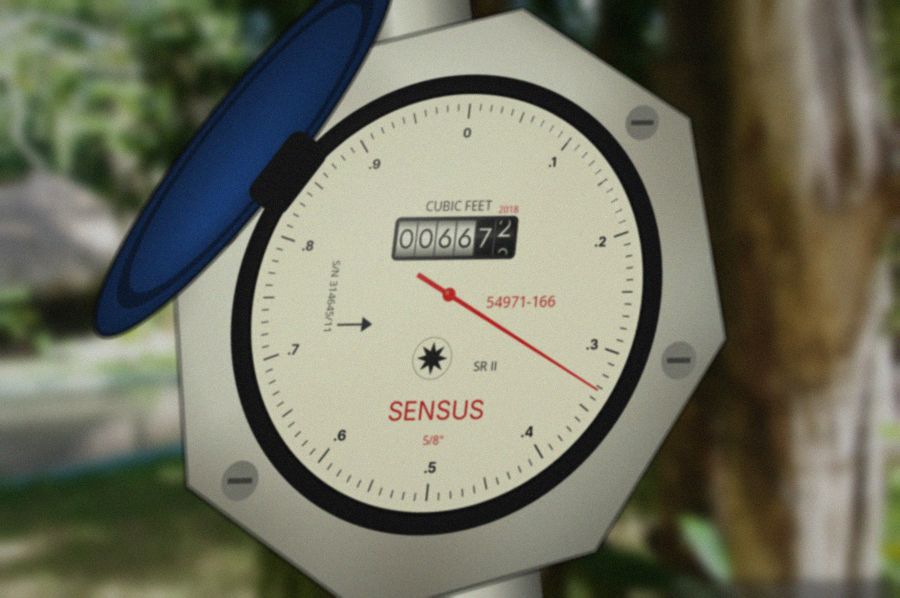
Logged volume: **6672.33** ft³
